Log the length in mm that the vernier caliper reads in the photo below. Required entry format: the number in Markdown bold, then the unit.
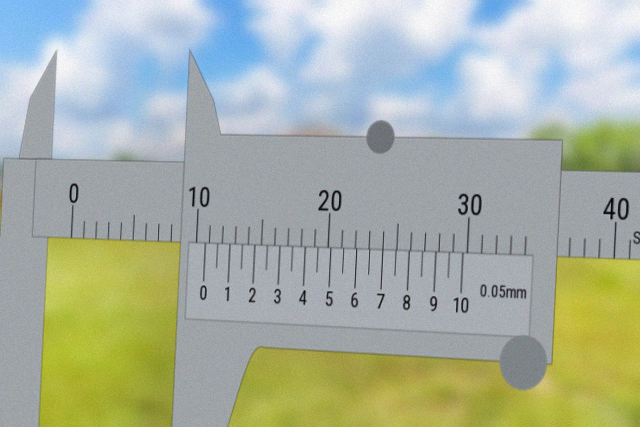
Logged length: **10.7** mm
